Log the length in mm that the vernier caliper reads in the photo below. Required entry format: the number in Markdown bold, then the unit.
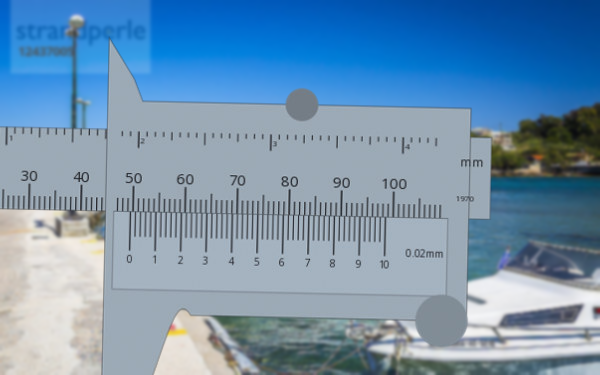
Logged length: **49.5** mm
